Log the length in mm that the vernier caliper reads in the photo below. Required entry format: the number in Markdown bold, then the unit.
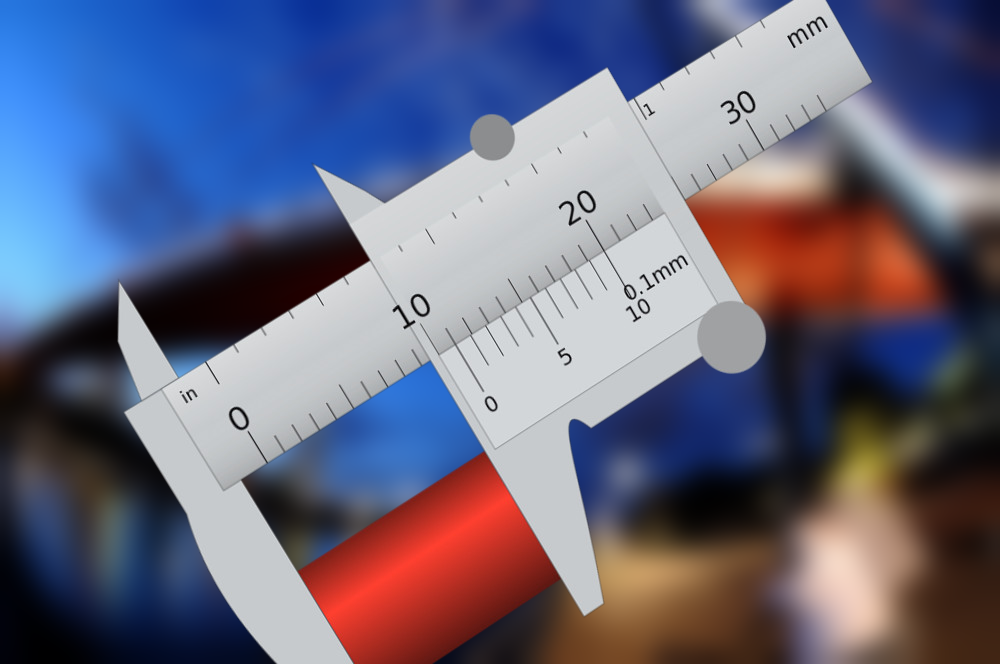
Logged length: **11.0** mm
